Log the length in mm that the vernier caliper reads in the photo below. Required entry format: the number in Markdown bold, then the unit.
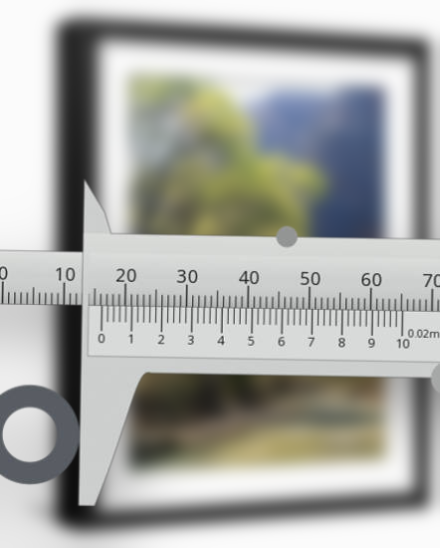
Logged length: **16.2** mm
